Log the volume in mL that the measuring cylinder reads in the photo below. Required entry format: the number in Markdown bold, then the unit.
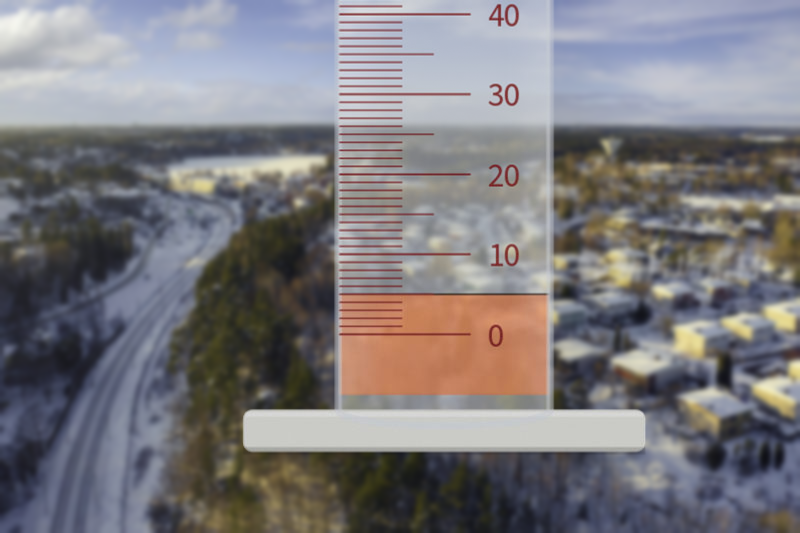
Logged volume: **5** mL
